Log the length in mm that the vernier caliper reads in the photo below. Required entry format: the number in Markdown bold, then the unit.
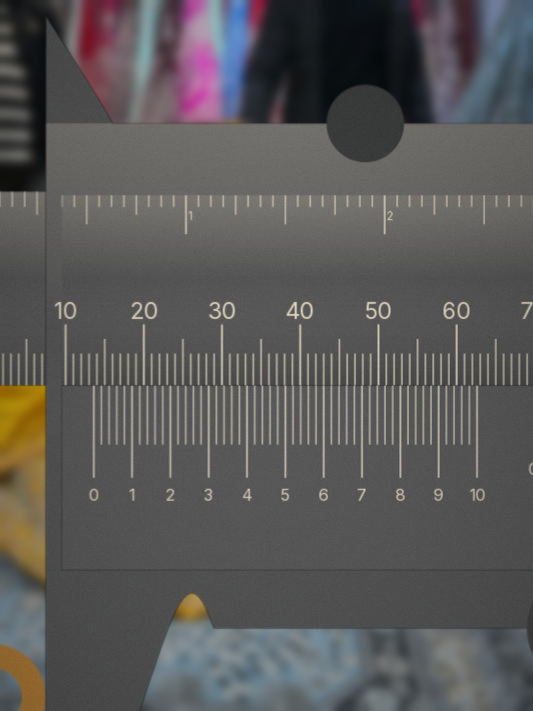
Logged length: **13.6** mm
